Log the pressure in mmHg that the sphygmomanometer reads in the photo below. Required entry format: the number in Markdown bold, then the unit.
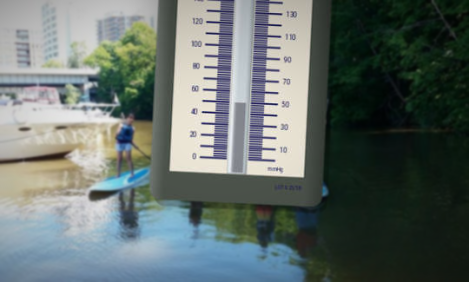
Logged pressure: **50** mmHg
